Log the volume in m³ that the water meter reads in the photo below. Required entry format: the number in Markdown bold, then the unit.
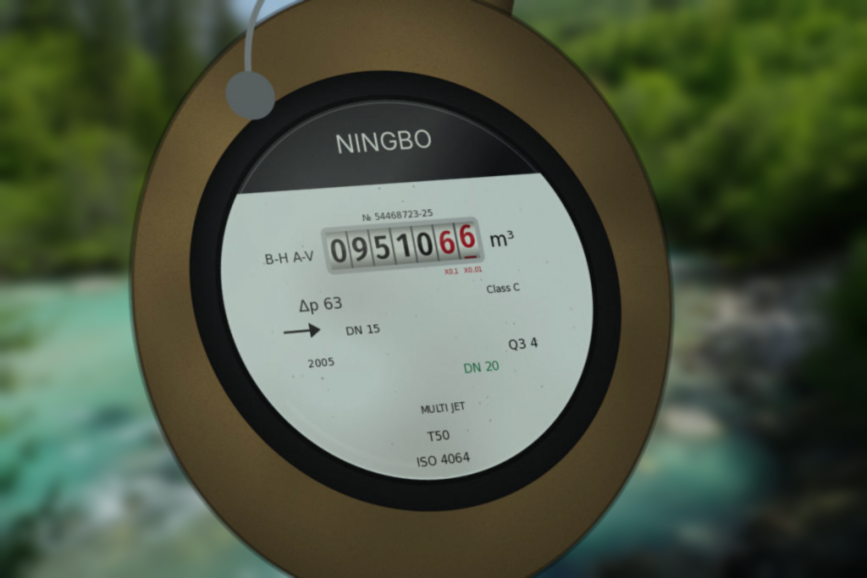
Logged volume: **9510.66** m³
